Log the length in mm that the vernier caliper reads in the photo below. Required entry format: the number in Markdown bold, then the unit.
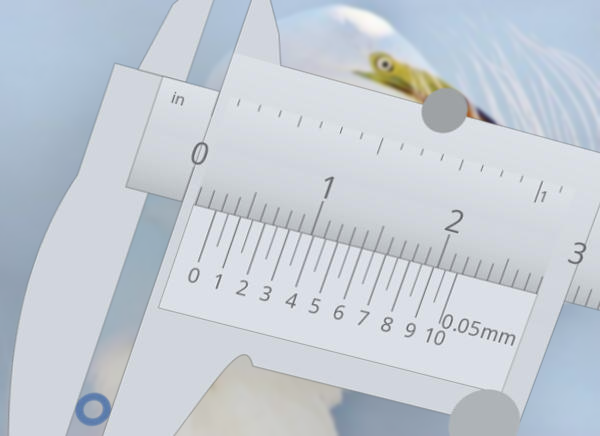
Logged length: **2.6** mm
